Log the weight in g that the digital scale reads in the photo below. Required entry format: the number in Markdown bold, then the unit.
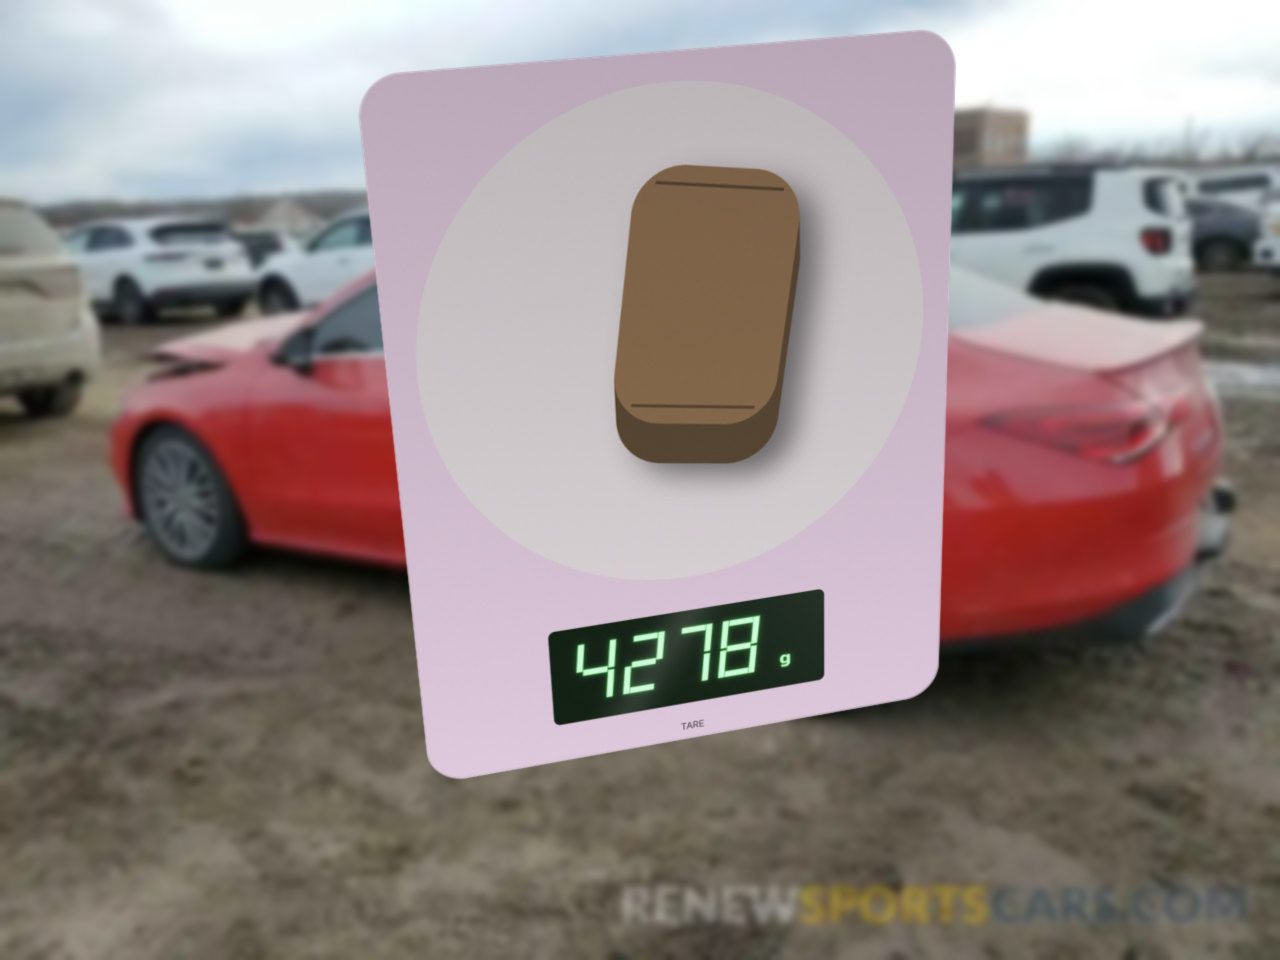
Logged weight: **4278** g
